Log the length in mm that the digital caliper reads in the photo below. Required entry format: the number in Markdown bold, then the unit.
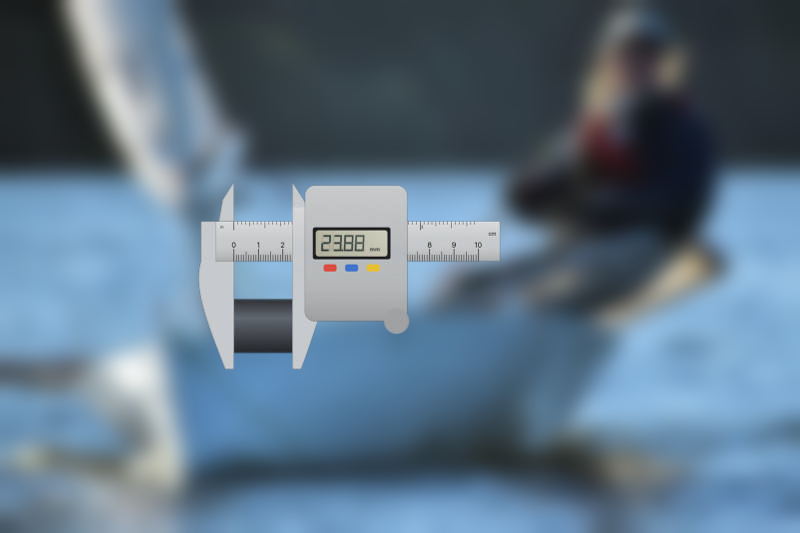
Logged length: **23.88** mm
